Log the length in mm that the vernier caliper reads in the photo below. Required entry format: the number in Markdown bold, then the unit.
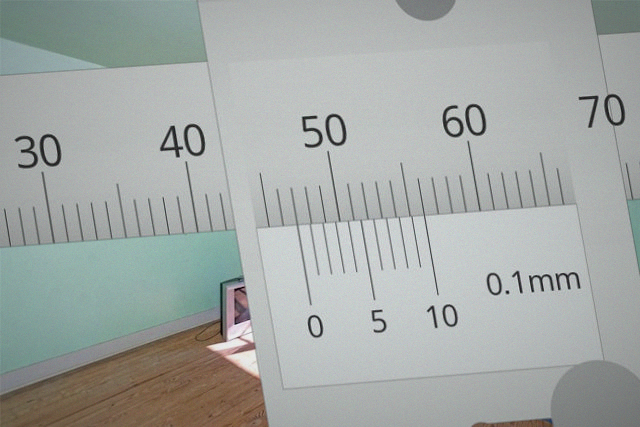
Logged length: **47.0** mm
